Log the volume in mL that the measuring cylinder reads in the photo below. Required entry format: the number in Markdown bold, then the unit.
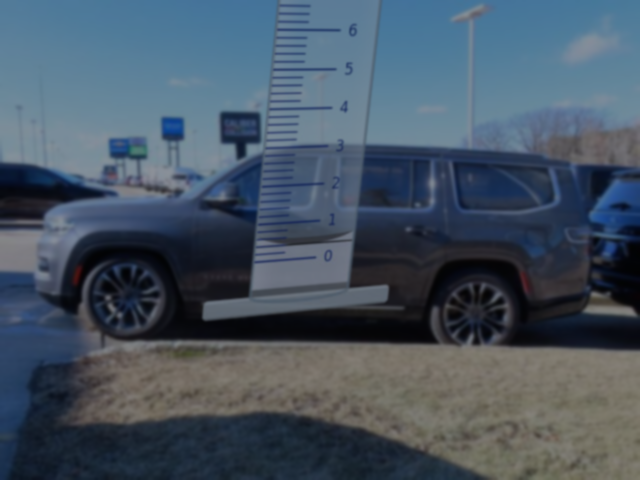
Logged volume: **0.4** mL
